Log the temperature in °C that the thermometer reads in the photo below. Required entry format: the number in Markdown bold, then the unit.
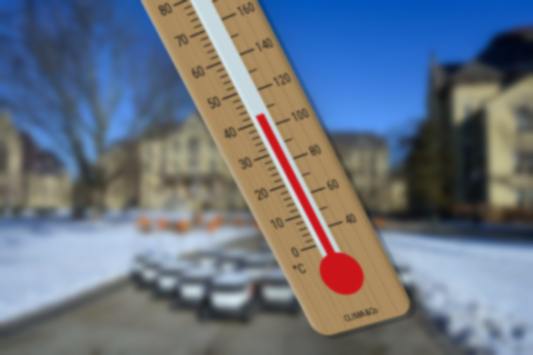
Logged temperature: **42** °C
